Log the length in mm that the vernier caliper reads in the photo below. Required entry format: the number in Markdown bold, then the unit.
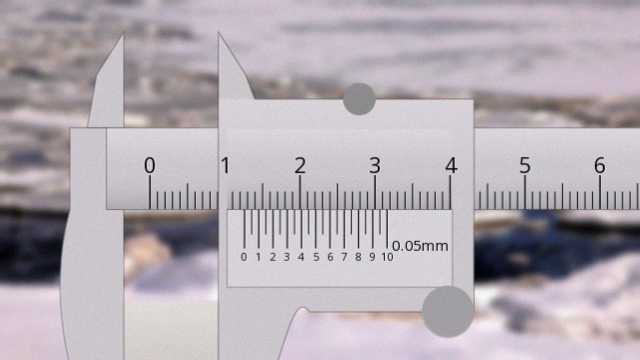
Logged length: **12.6** mm
